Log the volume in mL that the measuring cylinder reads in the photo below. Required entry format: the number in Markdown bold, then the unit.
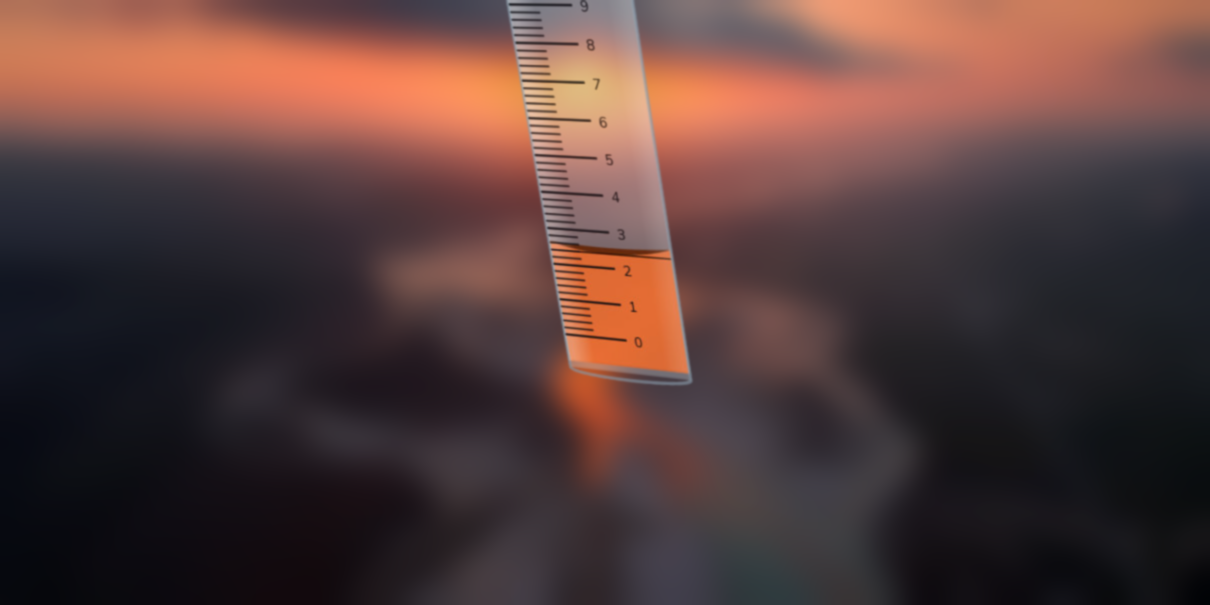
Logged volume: **2.4** mL
